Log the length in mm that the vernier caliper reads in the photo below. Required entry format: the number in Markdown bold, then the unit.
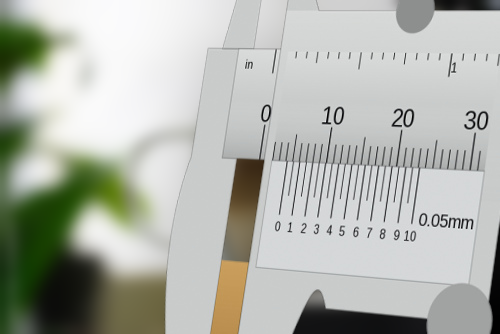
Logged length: **4.2** mm
